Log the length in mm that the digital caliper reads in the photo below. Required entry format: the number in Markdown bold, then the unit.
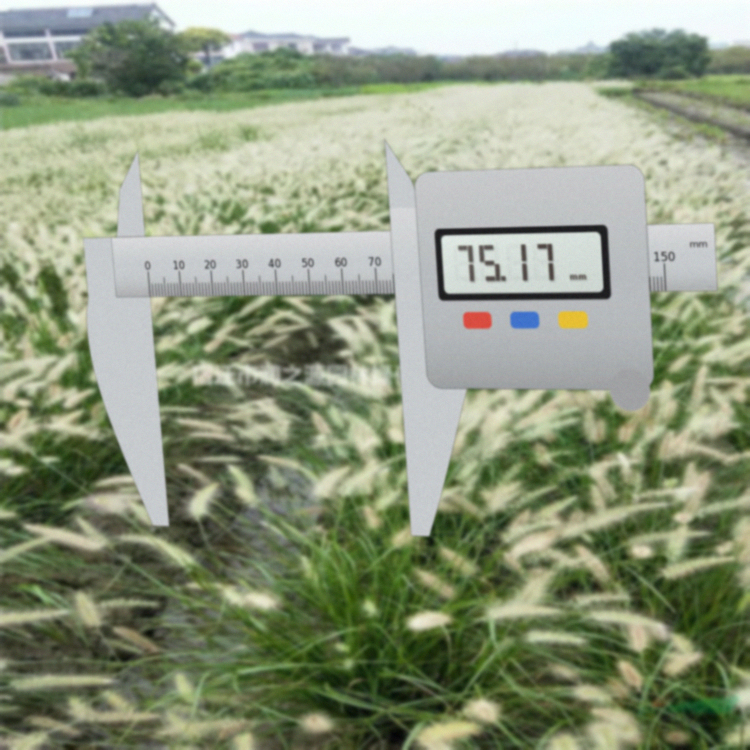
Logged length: **75.17** mm
